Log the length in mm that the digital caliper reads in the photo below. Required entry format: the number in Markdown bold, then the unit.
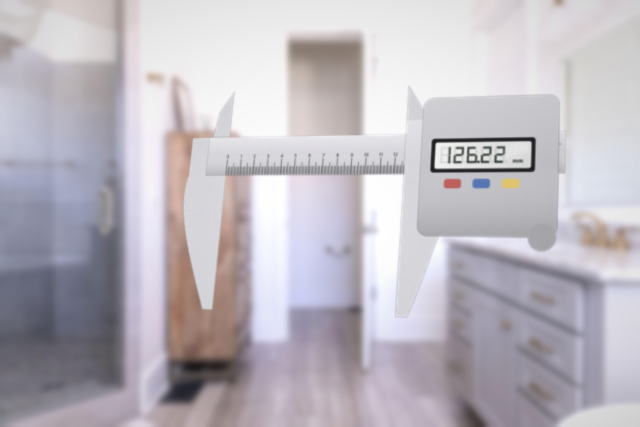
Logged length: **126.22** mm
